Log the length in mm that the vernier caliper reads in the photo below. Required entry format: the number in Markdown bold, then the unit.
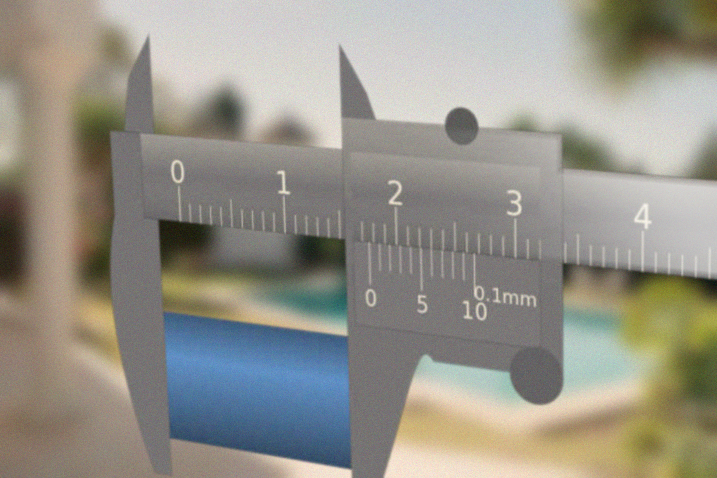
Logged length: **17.6** mm
